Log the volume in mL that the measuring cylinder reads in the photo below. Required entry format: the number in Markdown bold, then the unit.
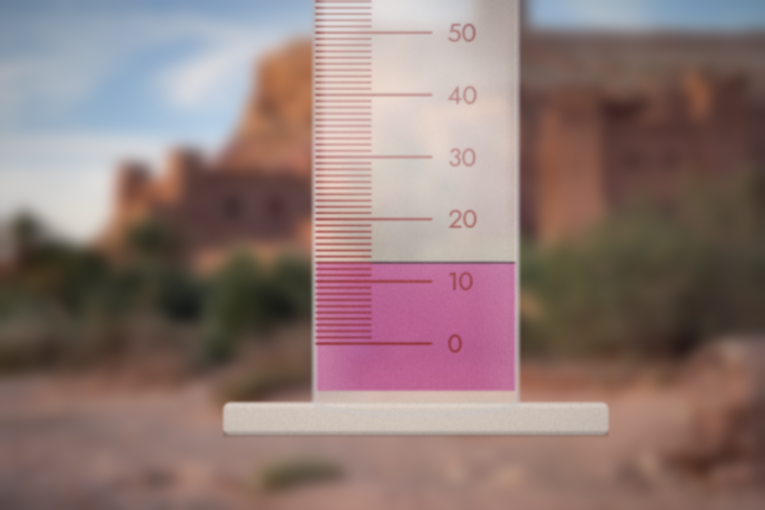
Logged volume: **13** mL
